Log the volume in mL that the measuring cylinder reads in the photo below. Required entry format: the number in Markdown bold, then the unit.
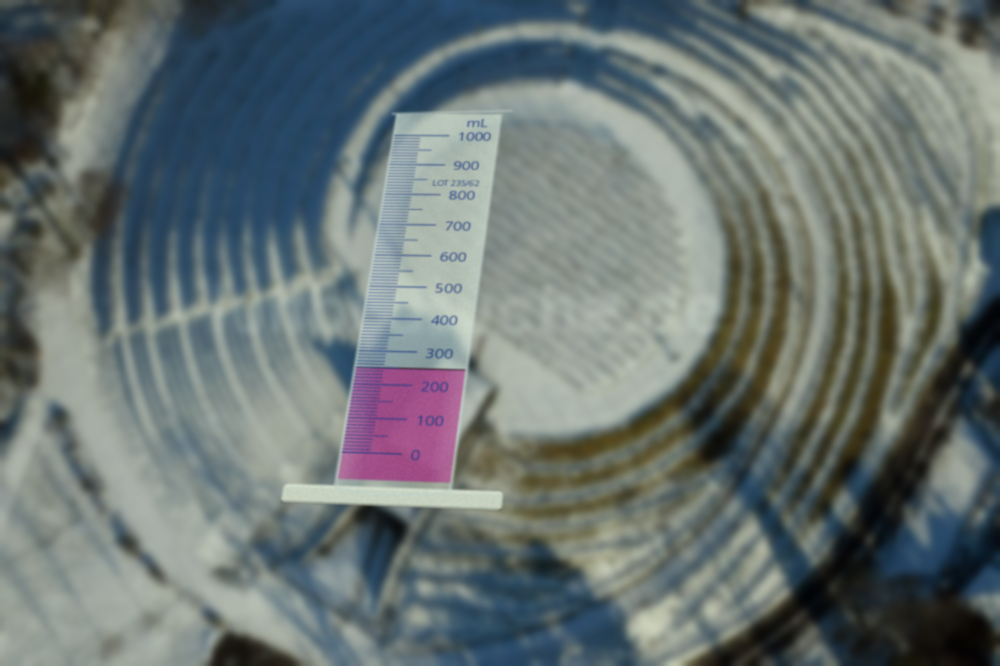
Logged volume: **250** mL
